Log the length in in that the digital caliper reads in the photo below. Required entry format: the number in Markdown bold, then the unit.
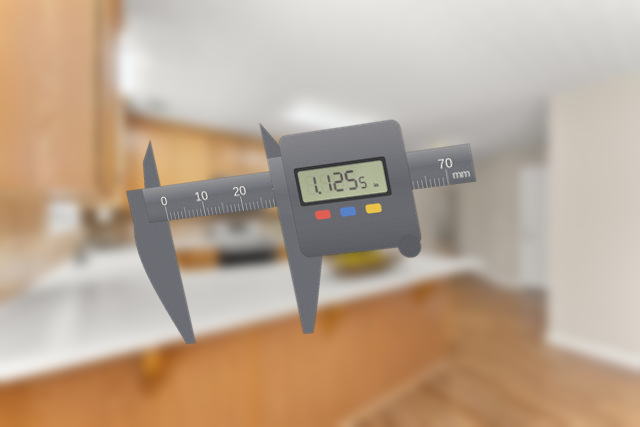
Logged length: **1.1255** in
